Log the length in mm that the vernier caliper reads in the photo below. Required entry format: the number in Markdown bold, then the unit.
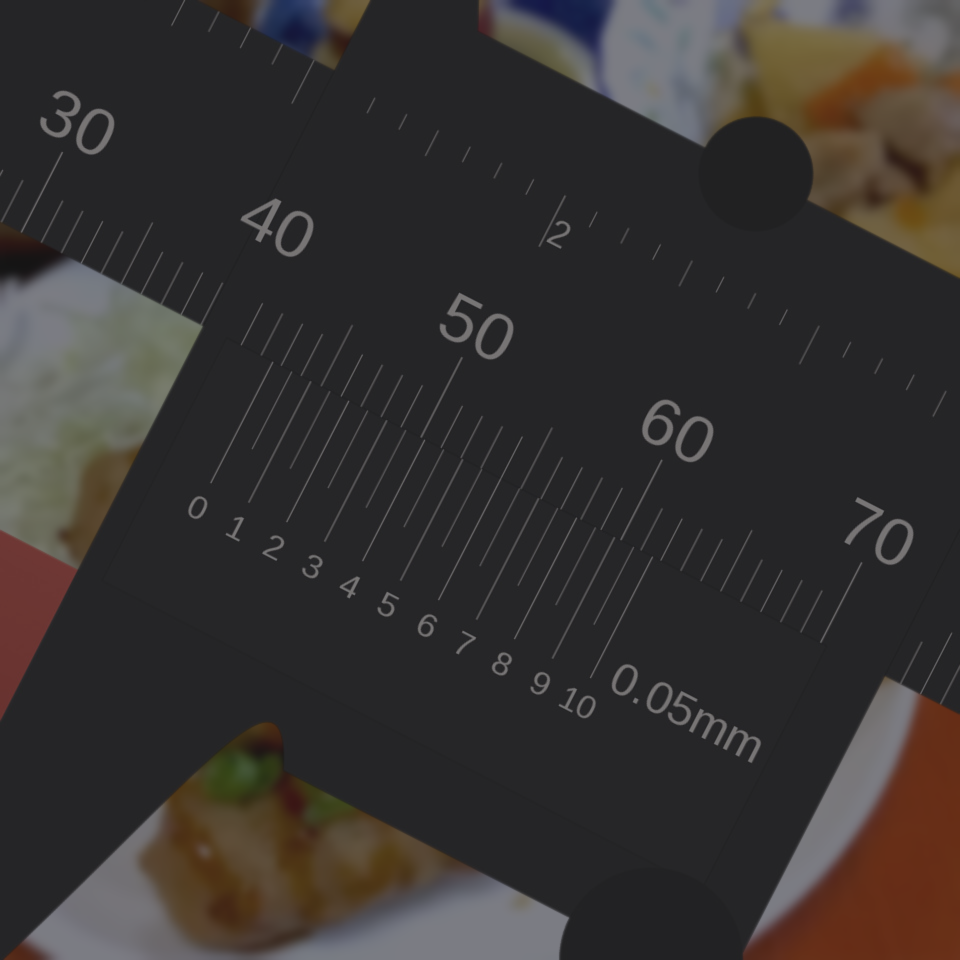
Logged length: **42.6** mm
